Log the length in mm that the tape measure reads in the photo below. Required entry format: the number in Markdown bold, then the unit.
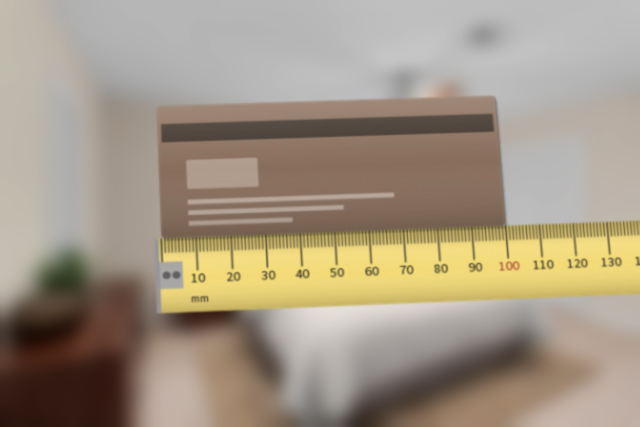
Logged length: **100** mm
